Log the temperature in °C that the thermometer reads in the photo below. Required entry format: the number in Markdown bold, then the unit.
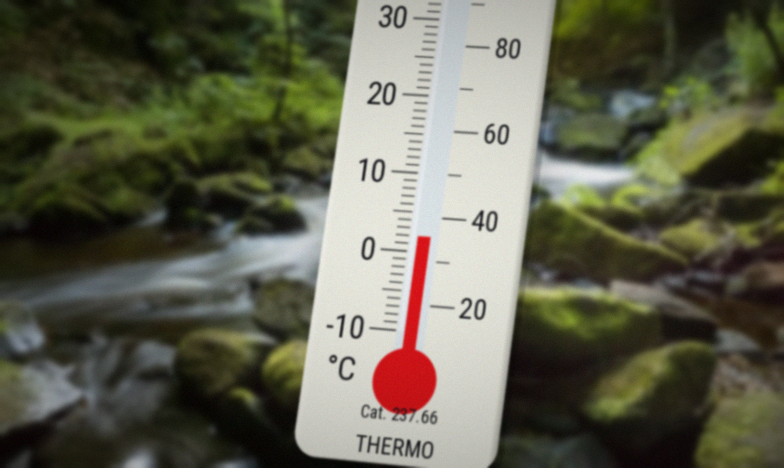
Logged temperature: **2** °C
